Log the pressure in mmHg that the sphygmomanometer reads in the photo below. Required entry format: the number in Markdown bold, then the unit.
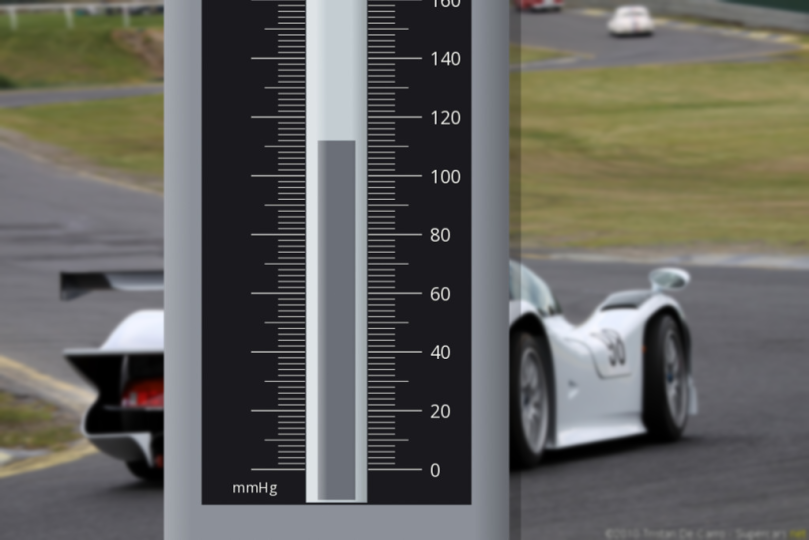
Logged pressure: **112** mmHg
